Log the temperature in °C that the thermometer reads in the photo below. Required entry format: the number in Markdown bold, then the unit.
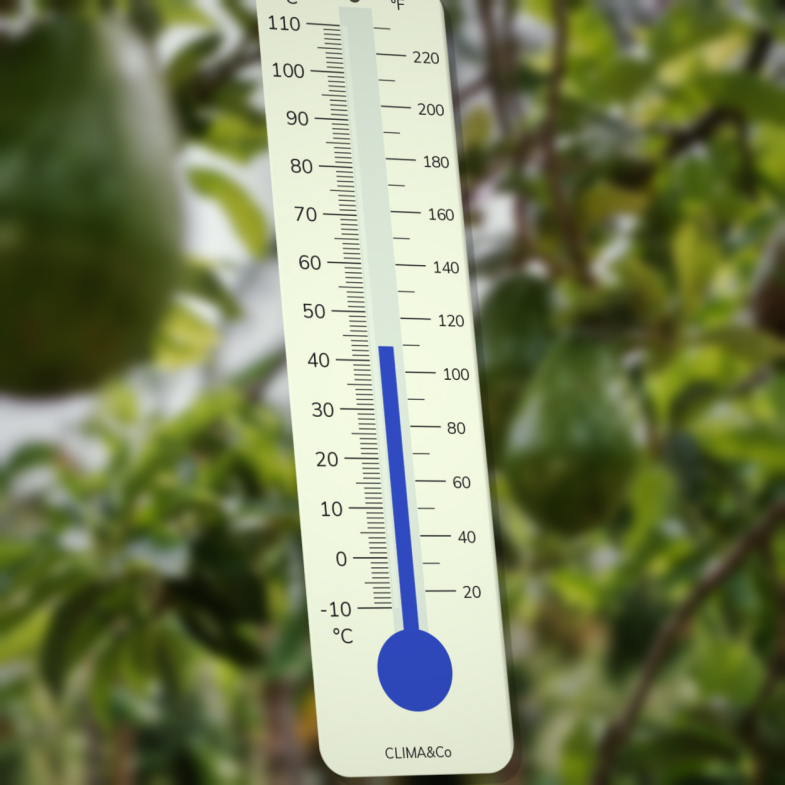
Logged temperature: **43** °C
